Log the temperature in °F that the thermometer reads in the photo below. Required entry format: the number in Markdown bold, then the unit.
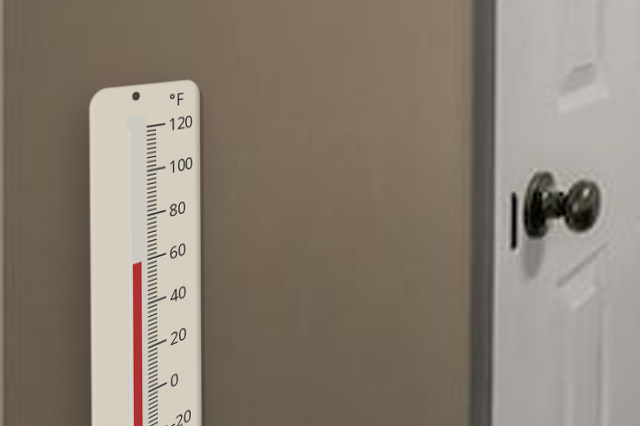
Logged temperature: **60** °F
